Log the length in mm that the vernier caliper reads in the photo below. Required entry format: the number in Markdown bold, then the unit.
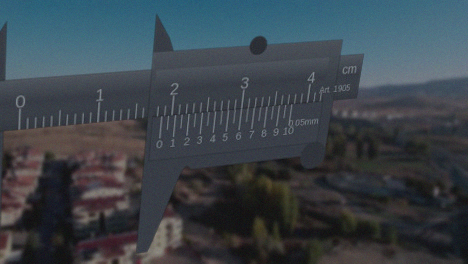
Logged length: **18.6** mm
